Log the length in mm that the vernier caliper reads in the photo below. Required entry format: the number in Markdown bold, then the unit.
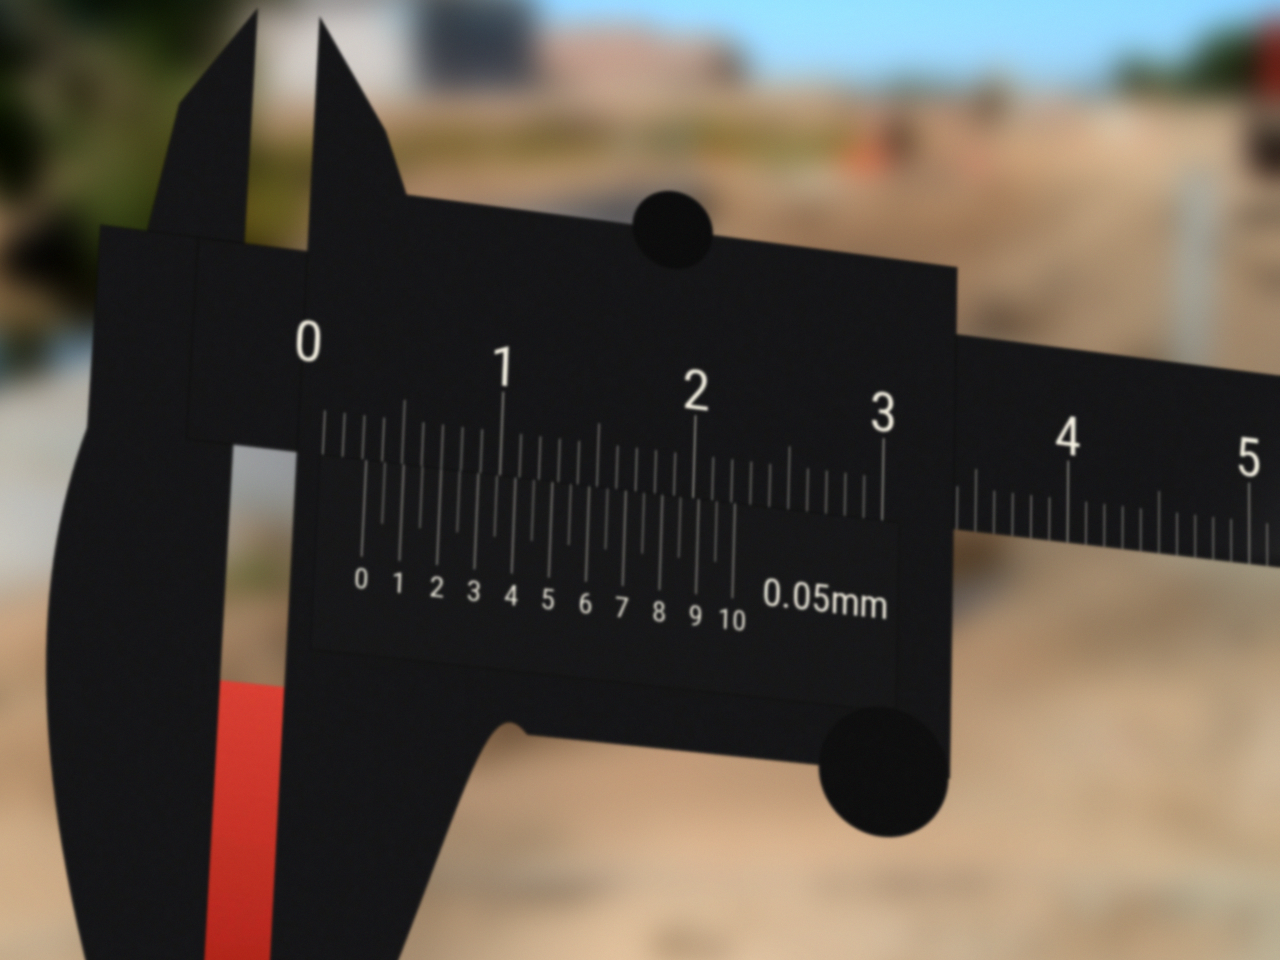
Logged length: **3.2** mm
